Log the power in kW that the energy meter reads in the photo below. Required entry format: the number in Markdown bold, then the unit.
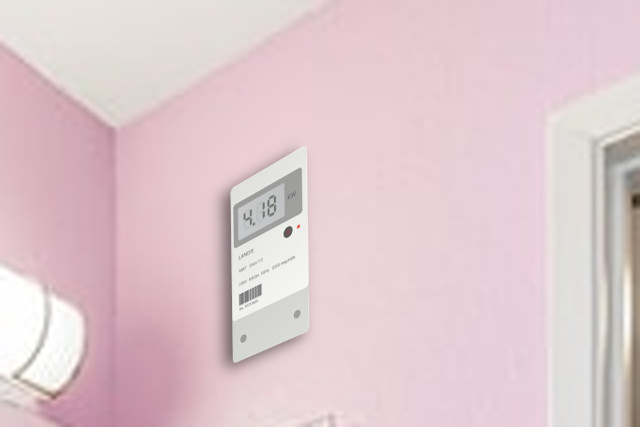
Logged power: **4.18** kW
